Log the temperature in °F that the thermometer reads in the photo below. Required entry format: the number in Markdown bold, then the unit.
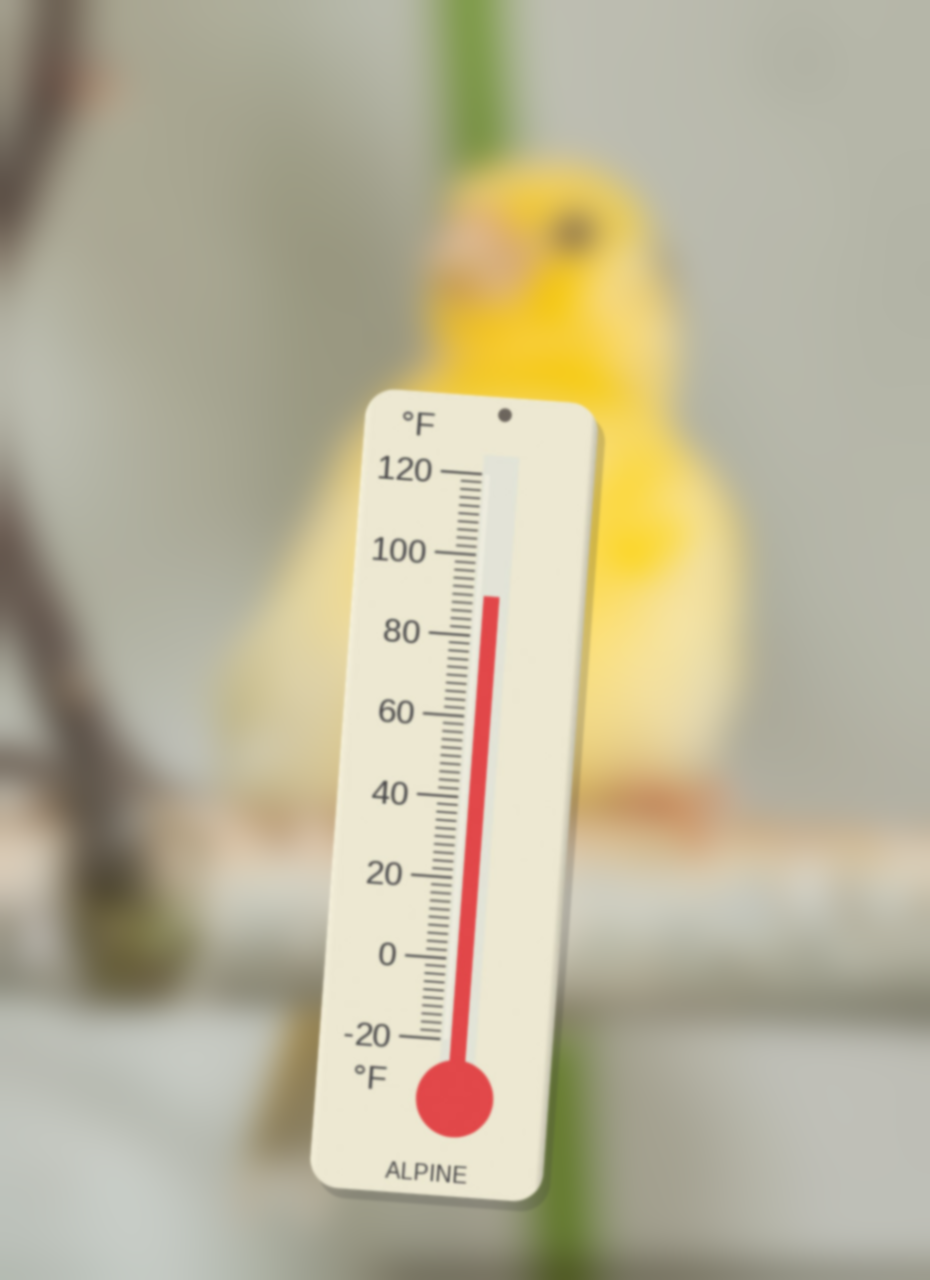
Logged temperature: **90** °F
